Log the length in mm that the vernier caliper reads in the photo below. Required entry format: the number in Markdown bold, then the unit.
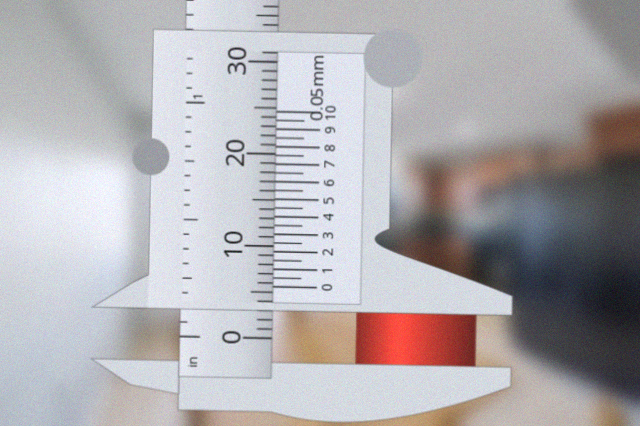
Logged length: **5.6** mm
